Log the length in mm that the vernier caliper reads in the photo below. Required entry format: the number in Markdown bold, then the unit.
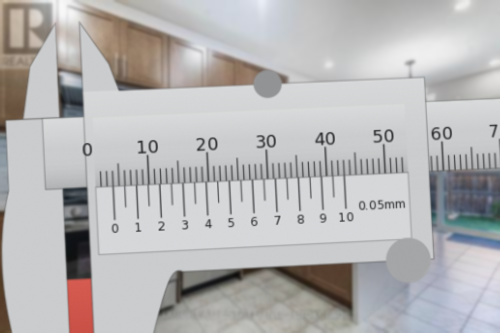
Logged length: **4.0** mm
